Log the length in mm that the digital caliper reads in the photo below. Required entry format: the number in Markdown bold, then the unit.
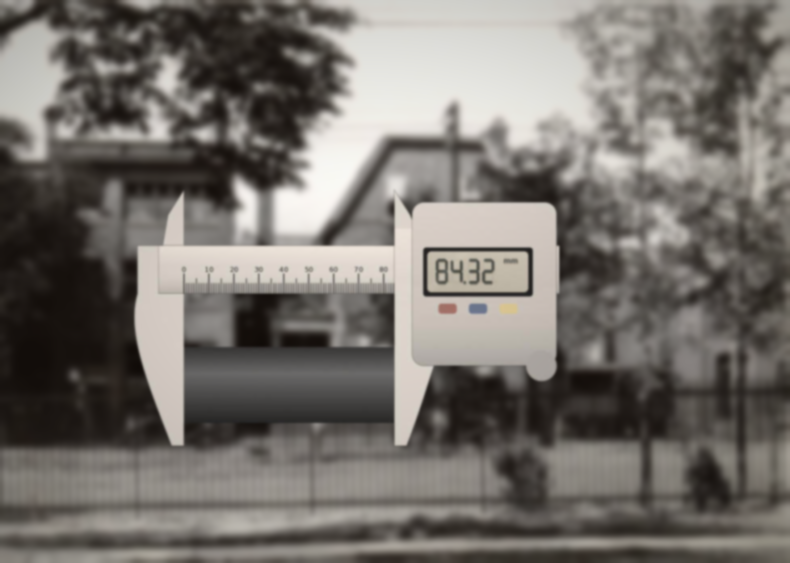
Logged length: **84.32** mm
